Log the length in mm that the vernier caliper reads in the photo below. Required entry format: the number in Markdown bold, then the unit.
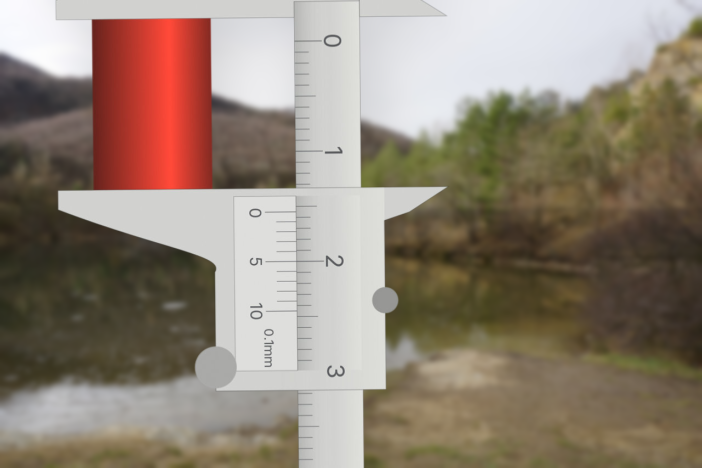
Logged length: **15.5** mm
